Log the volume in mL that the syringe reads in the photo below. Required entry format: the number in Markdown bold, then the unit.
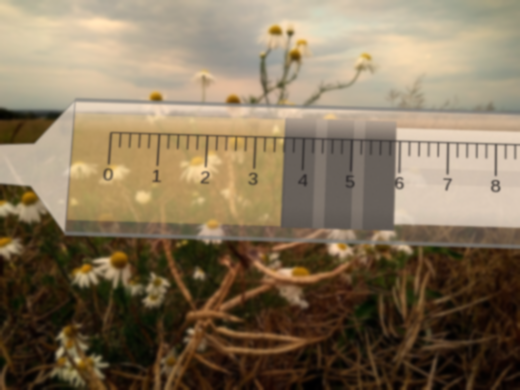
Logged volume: **3.6** mL
